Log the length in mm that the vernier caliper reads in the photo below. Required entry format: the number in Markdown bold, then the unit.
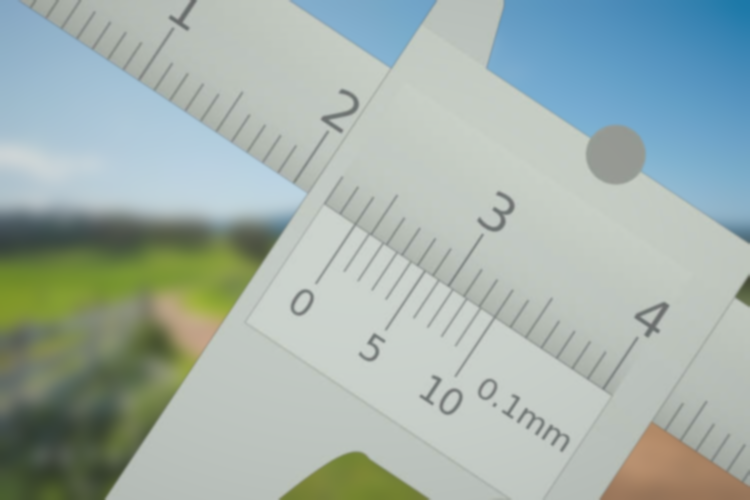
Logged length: **24.0** mm
